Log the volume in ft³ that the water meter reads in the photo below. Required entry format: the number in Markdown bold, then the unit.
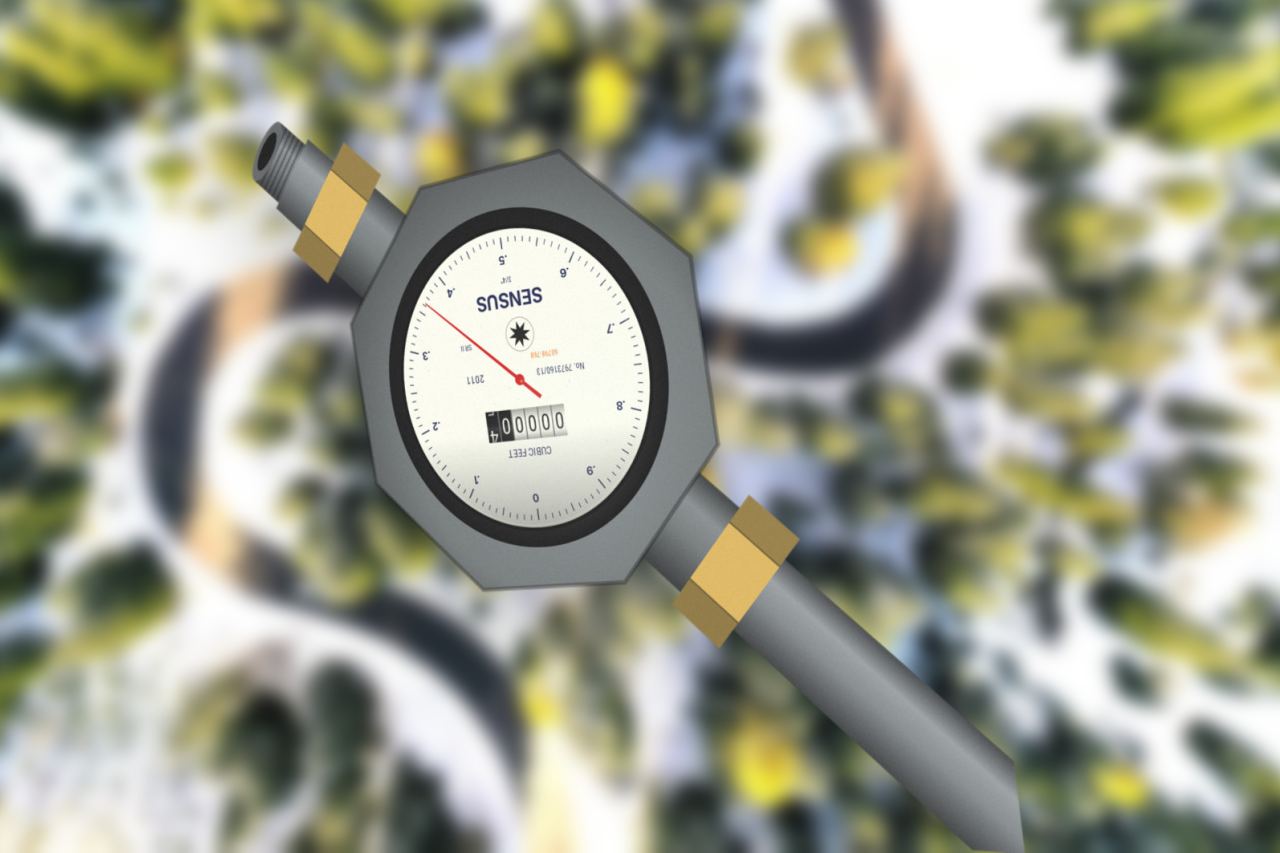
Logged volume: **4.36** ft³
